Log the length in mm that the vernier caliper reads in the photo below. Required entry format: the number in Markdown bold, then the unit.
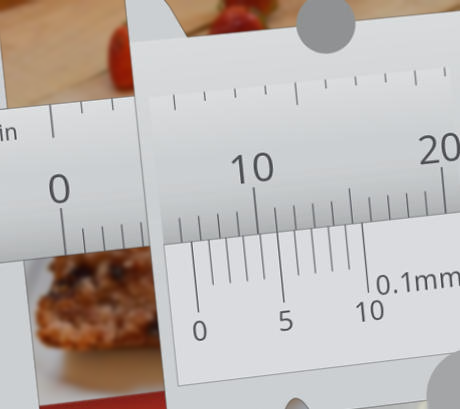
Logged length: **6.5** mm
